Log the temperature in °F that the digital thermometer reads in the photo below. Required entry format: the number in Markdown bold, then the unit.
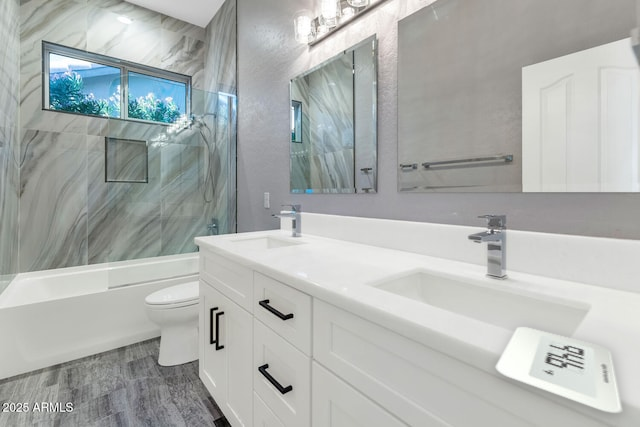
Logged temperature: **94.6** °F
